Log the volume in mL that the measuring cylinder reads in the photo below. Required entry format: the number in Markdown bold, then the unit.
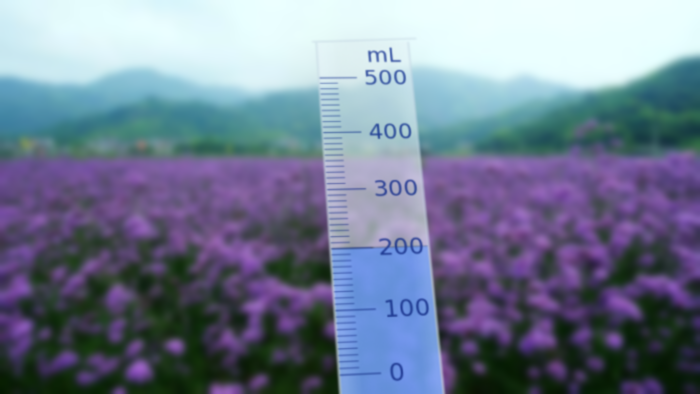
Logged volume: **200** mL
